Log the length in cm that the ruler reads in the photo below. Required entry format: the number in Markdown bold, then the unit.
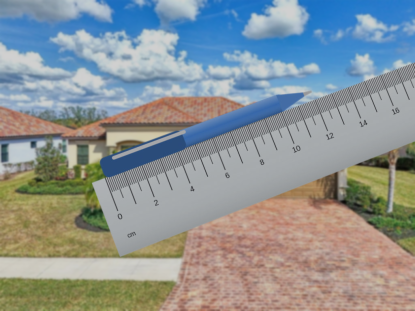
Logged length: **12** cm
